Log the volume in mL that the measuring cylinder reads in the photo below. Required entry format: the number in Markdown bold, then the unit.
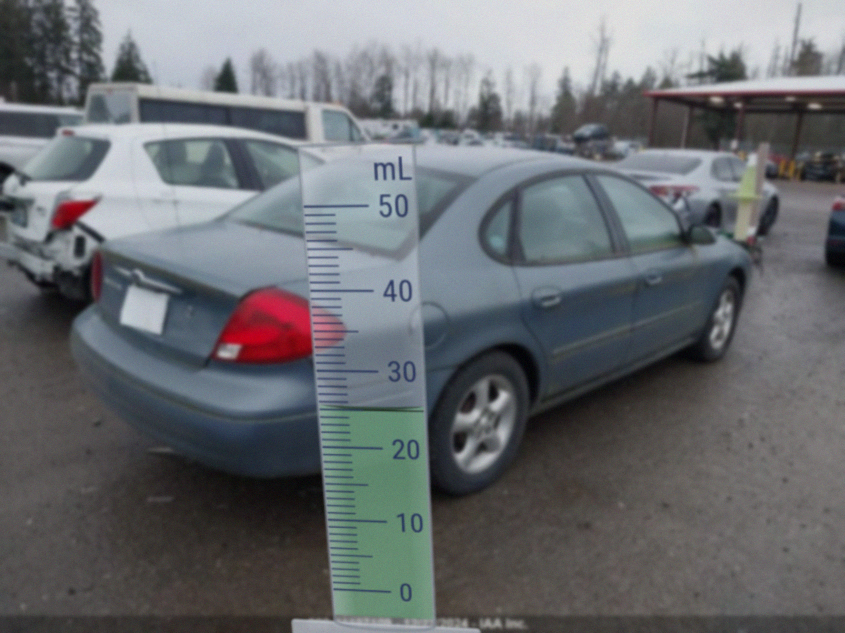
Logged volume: **25** mL
